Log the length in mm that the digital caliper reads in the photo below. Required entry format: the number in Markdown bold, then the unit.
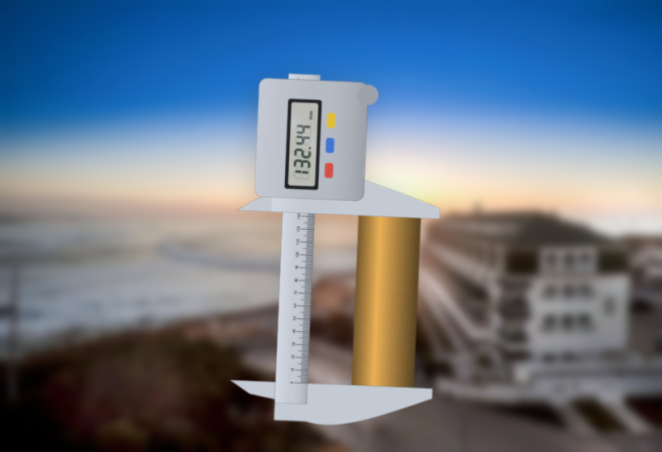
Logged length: **132.44** mm
